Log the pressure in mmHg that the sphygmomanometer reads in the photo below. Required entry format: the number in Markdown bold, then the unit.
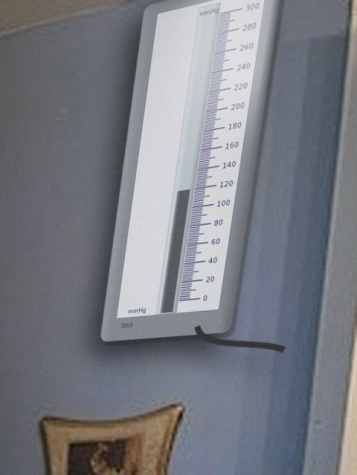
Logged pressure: **120** mmHg
